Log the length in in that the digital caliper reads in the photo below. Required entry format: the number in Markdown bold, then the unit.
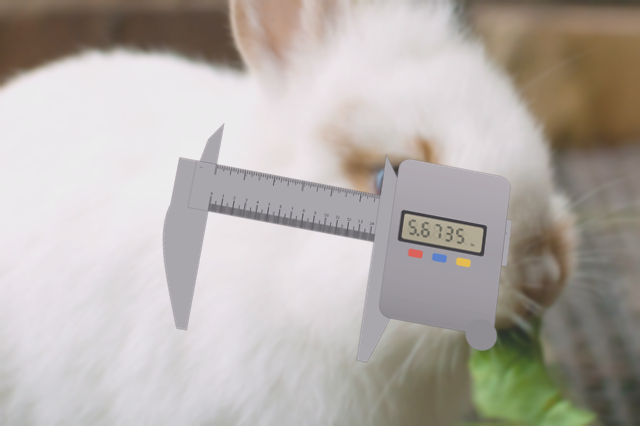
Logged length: **5.6735** in
